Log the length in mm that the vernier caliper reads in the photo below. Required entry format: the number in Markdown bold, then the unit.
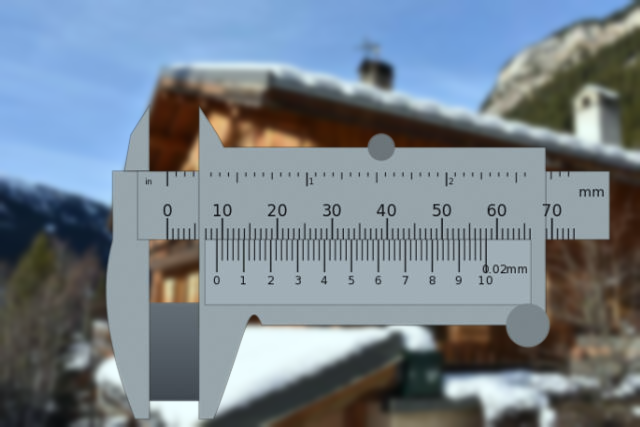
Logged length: **9.0** mm
